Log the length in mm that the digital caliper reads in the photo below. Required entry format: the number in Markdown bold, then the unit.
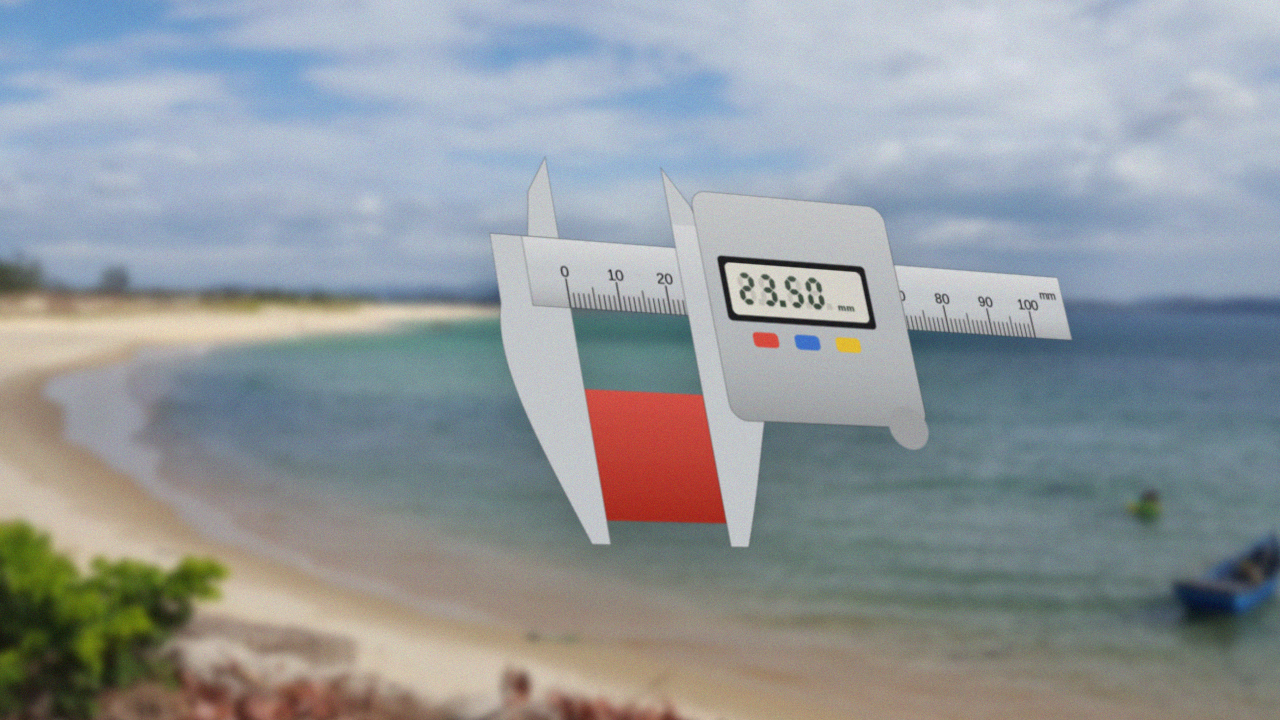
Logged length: **23.50** mm
